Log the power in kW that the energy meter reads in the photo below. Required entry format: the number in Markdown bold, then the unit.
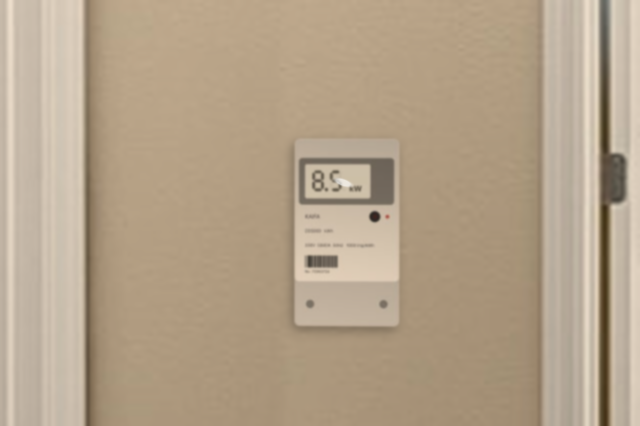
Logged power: **8.5** kW
